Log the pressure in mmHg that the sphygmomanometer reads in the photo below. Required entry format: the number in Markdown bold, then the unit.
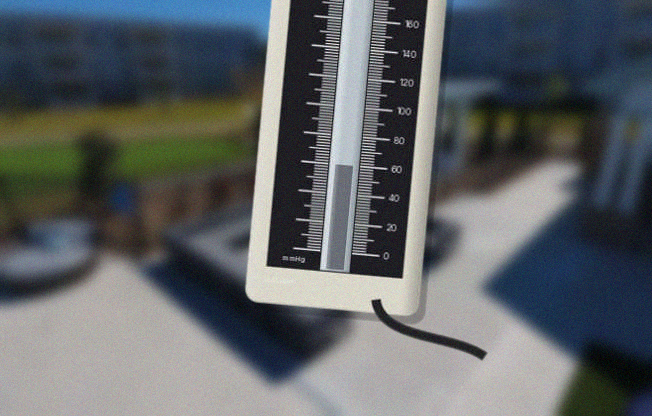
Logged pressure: **60** mmHg
